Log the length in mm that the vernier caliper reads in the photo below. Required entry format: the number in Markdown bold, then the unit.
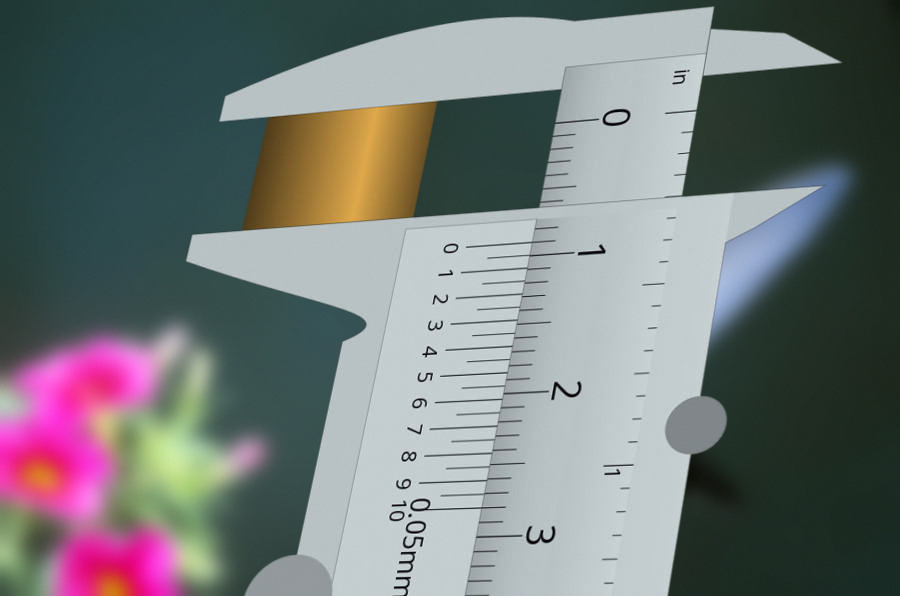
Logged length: **9.0** mm
